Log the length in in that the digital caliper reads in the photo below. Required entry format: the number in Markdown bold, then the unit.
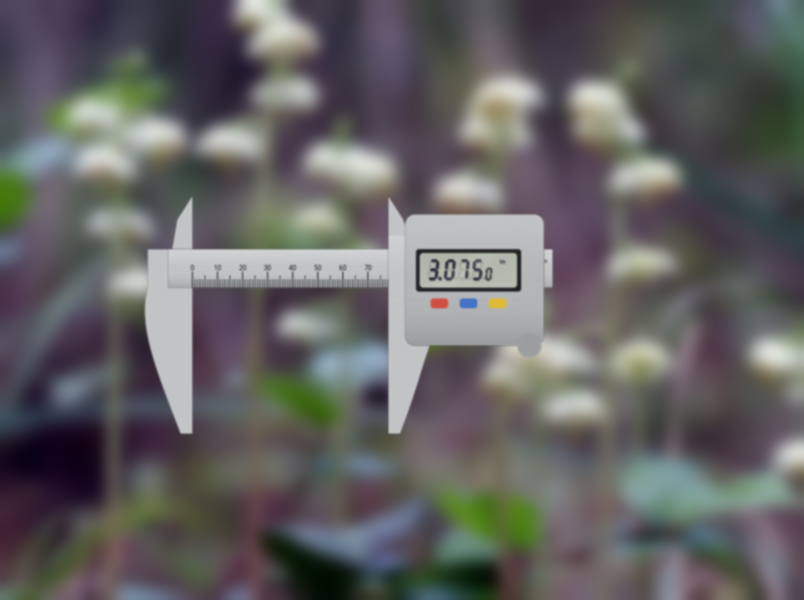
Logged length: **3.0750** in
